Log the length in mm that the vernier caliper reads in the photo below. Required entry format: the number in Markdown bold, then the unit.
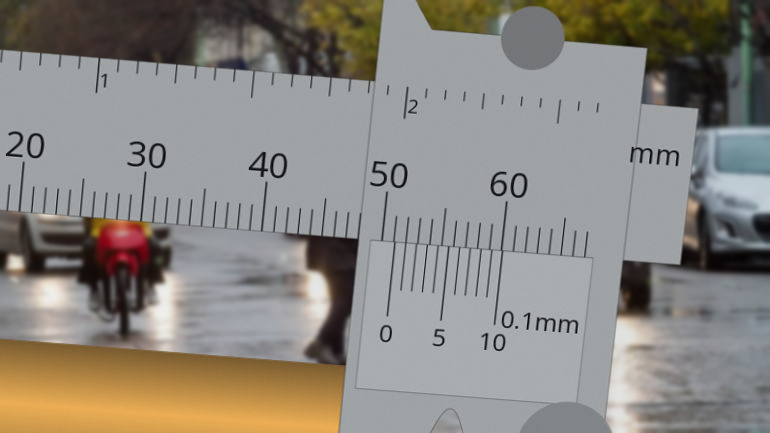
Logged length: **51.1** mm
